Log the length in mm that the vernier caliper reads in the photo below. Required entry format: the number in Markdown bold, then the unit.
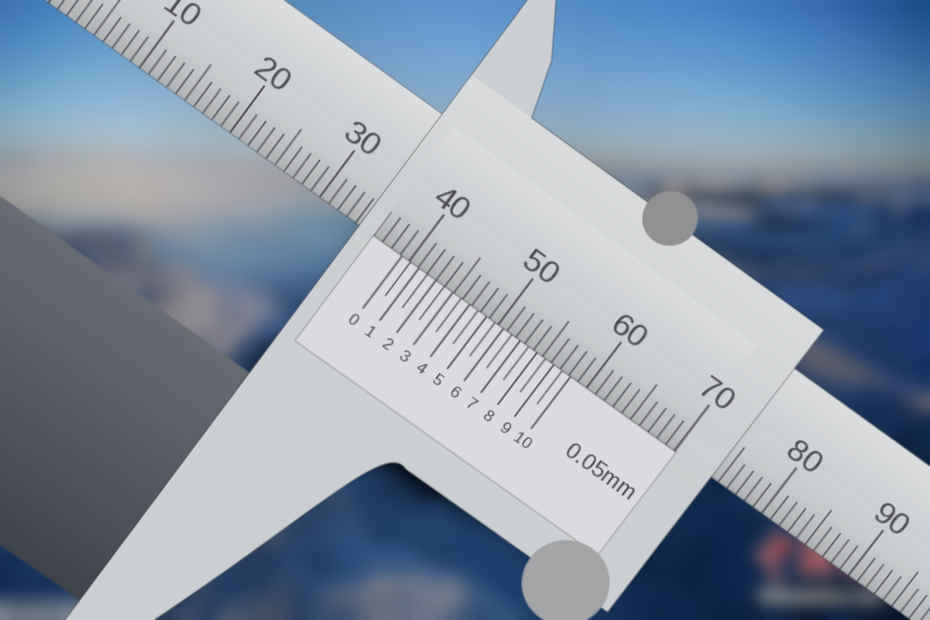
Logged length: **39.2** mm
